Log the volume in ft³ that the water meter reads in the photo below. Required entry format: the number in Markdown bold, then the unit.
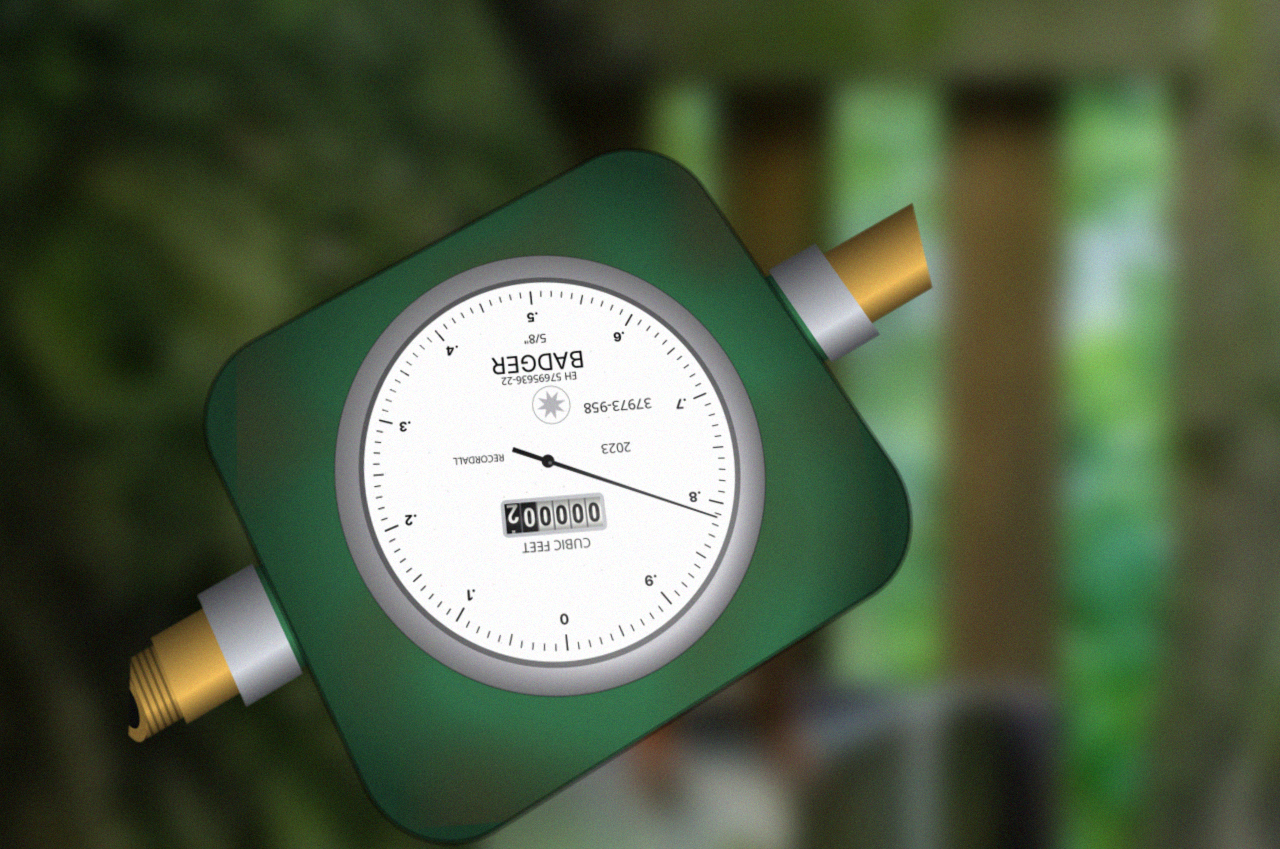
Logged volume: **1.81** ft³
